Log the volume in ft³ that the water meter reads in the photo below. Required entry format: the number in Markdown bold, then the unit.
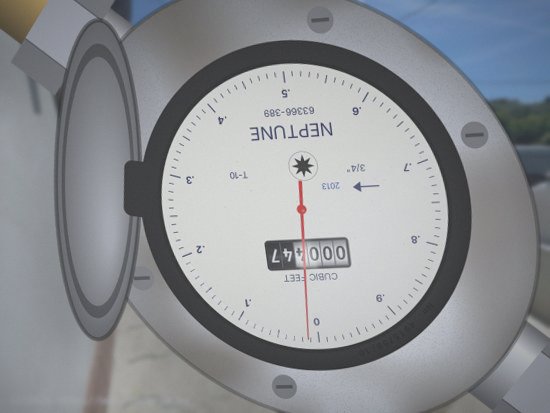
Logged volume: **447.01** ft³
